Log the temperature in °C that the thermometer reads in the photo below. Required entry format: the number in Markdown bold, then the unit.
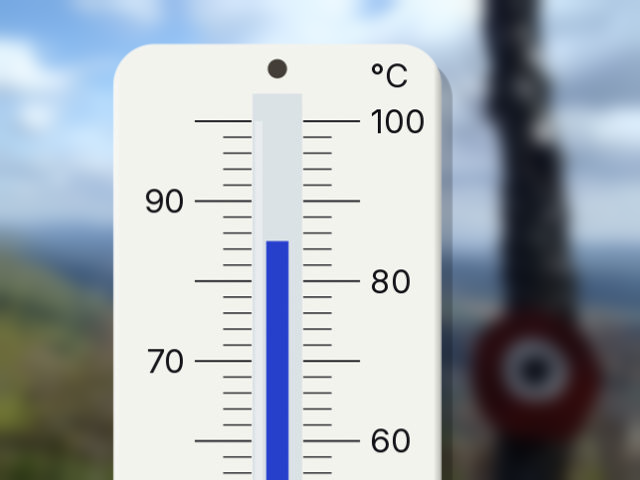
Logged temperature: **85** °C
